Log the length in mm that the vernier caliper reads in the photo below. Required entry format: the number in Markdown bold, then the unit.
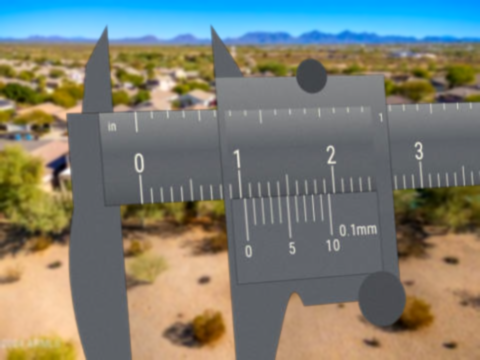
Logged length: **10.4** mm
